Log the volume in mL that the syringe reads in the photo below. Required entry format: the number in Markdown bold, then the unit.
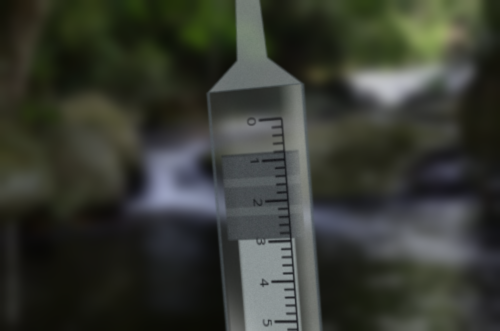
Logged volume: **0.8** mL
